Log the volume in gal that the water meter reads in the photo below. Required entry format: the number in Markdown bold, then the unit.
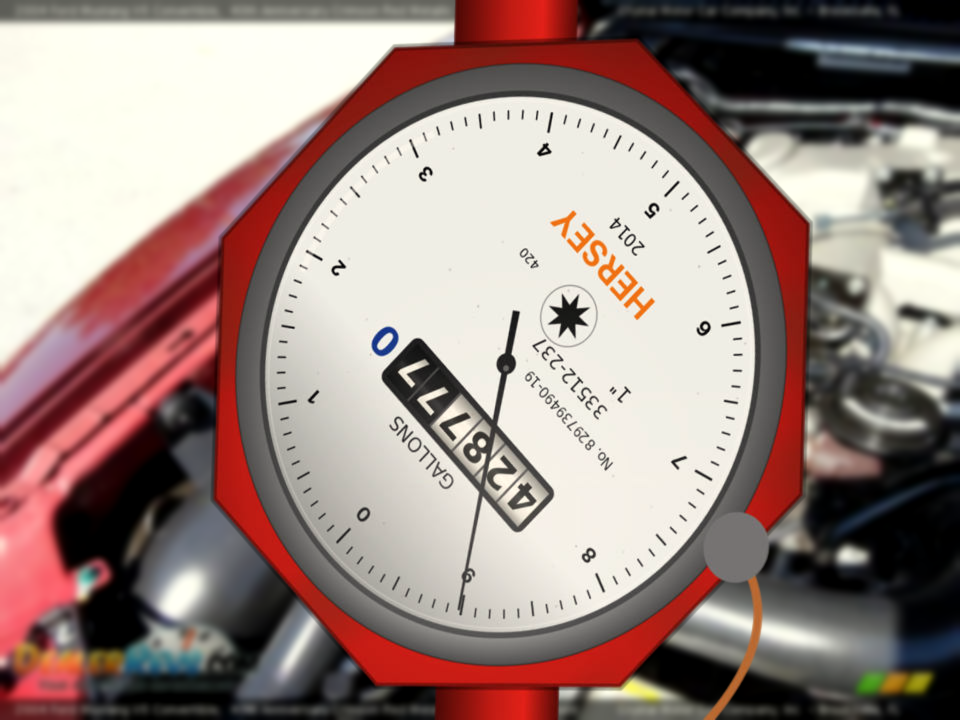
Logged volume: **4287769.0** gal
